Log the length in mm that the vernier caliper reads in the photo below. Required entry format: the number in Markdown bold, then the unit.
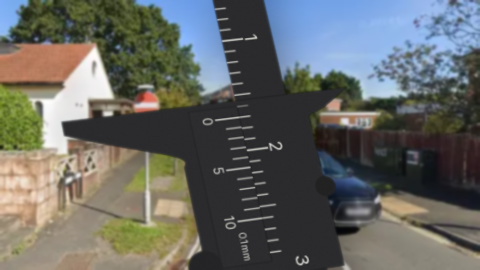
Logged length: **17.0** mm
